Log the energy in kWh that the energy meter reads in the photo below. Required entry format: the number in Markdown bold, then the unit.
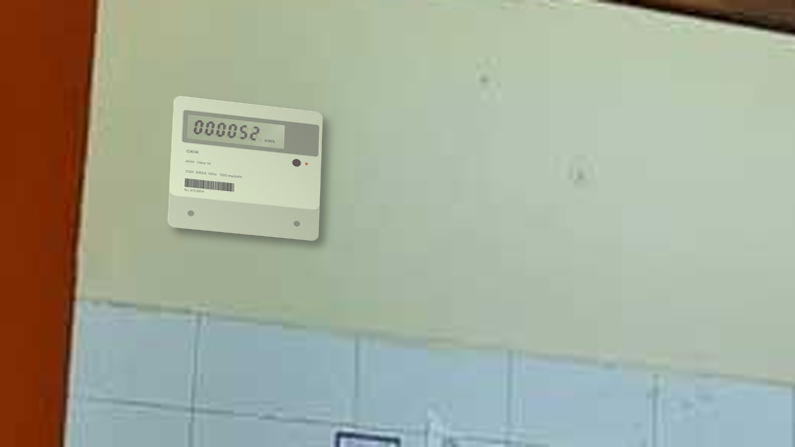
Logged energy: **52** kWh
